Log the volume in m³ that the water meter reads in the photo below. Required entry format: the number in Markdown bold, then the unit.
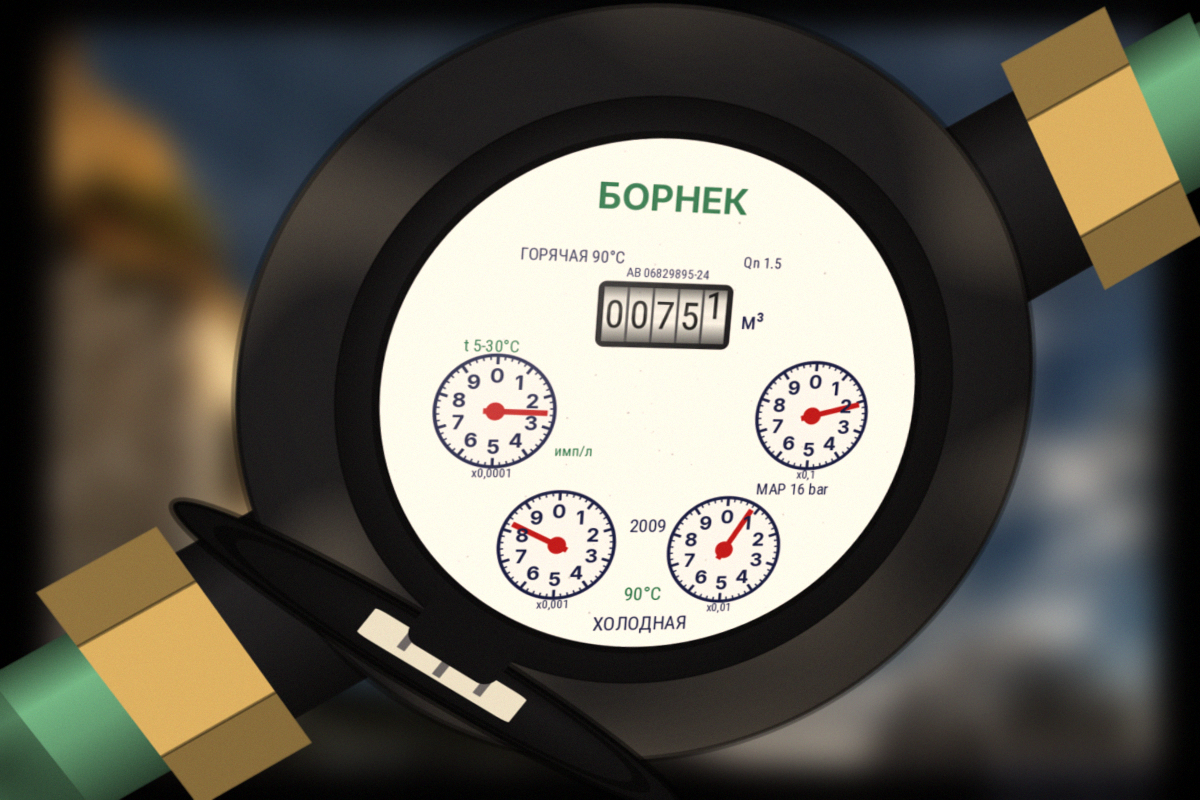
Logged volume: **751.2082** m³
